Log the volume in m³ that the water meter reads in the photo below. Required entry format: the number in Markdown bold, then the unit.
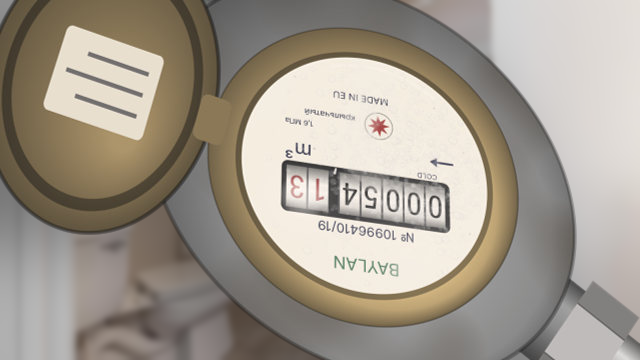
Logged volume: **54.13** m³
